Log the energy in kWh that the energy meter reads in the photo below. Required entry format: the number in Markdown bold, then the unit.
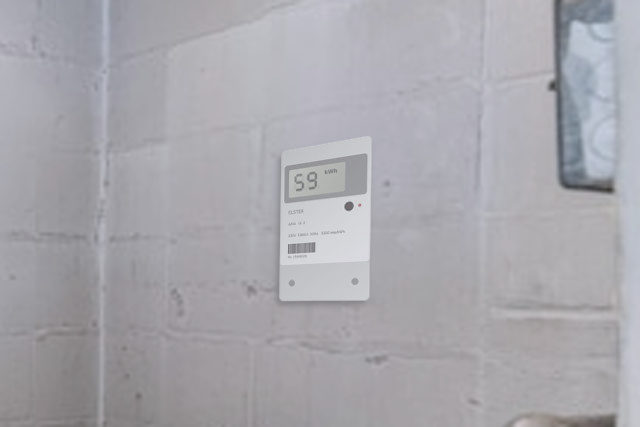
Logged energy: **59** kWh
